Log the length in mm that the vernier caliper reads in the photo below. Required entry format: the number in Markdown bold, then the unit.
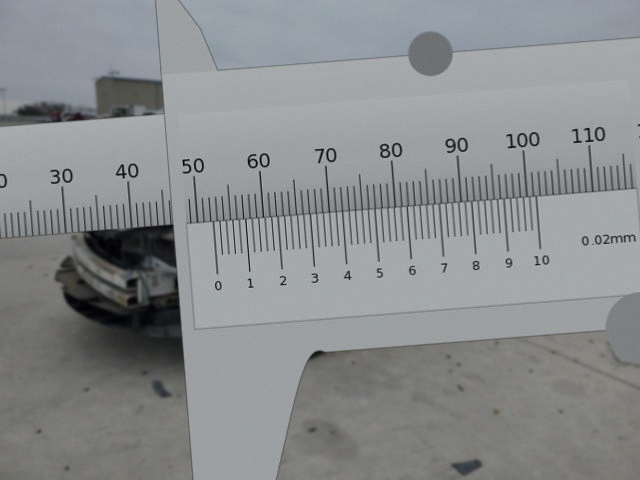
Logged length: **52.4** mm
